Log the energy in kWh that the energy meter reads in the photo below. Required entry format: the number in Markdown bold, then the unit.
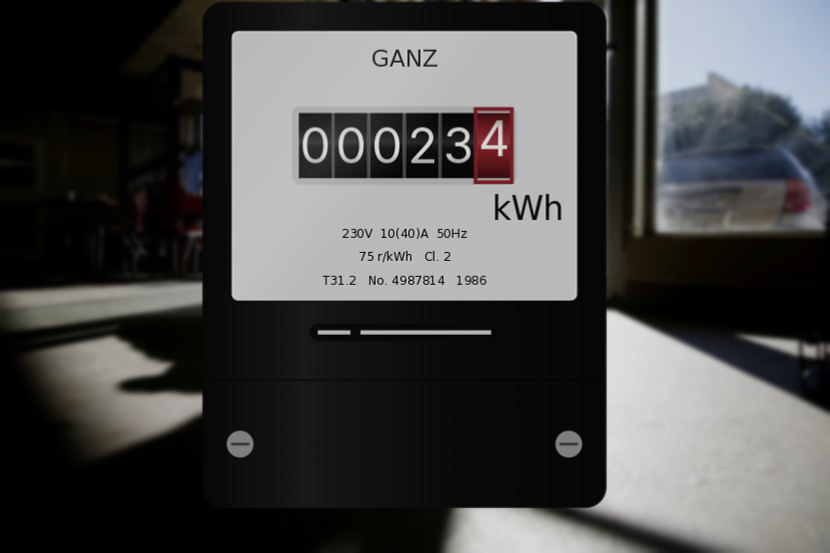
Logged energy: **23.4** kWh
